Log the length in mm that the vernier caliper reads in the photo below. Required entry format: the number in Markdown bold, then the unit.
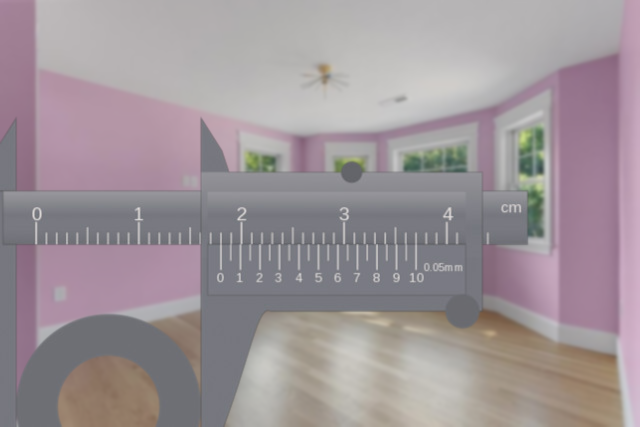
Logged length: **18.0** mm
